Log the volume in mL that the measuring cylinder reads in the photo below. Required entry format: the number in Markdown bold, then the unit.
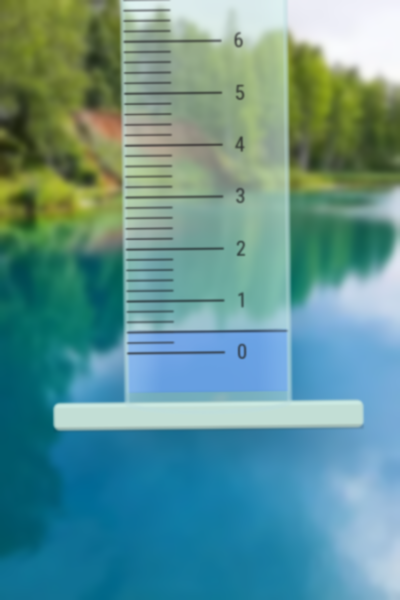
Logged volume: **0.4** mL
